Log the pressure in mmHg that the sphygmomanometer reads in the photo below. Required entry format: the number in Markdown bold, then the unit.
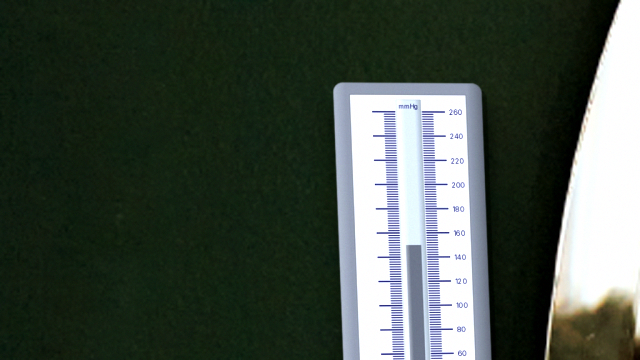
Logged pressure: **150** mmHg
